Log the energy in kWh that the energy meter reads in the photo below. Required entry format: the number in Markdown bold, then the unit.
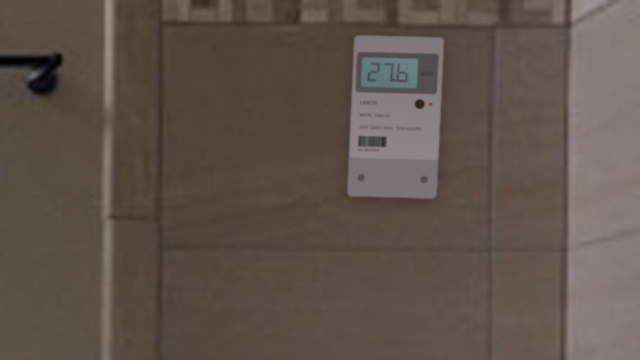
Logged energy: **27.6** kWh
